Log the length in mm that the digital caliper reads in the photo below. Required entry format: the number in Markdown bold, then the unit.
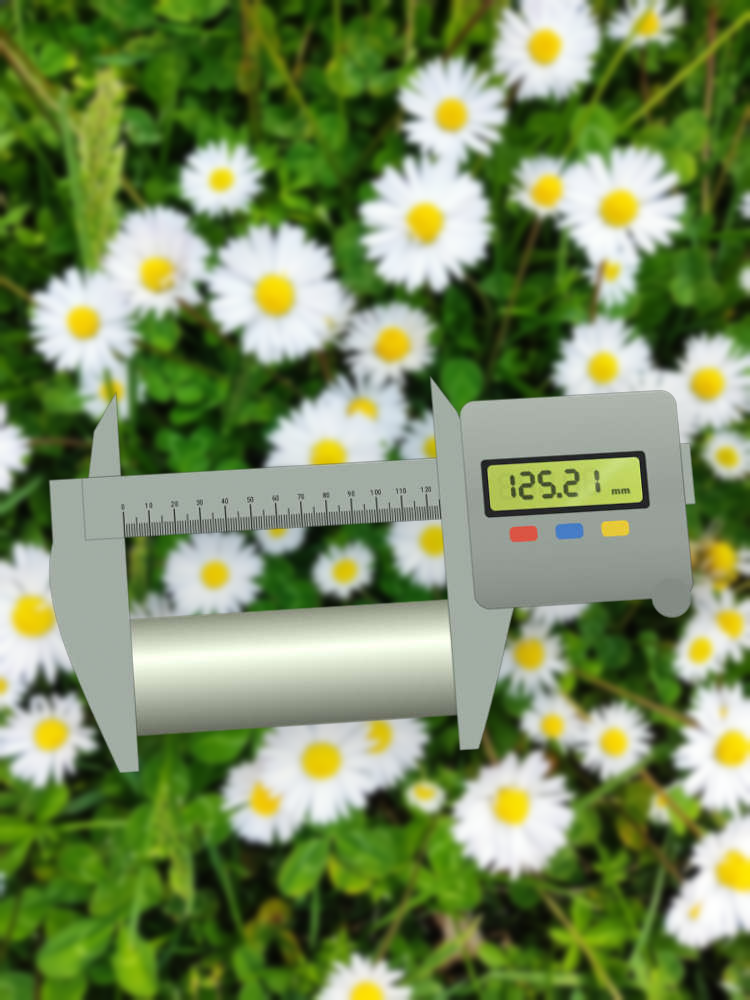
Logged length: **125.21** mm
